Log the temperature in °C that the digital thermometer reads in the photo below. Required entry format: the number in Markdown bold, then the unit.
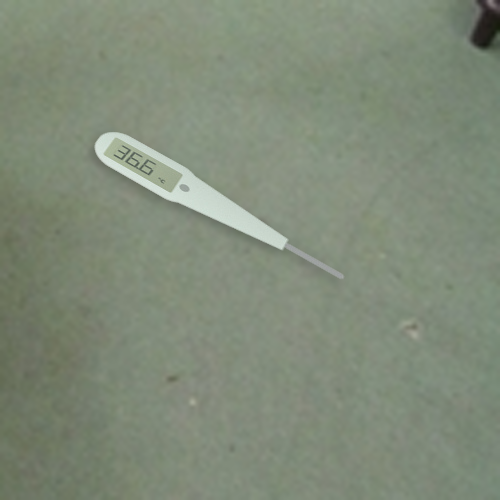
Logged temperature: **36.6** °C
